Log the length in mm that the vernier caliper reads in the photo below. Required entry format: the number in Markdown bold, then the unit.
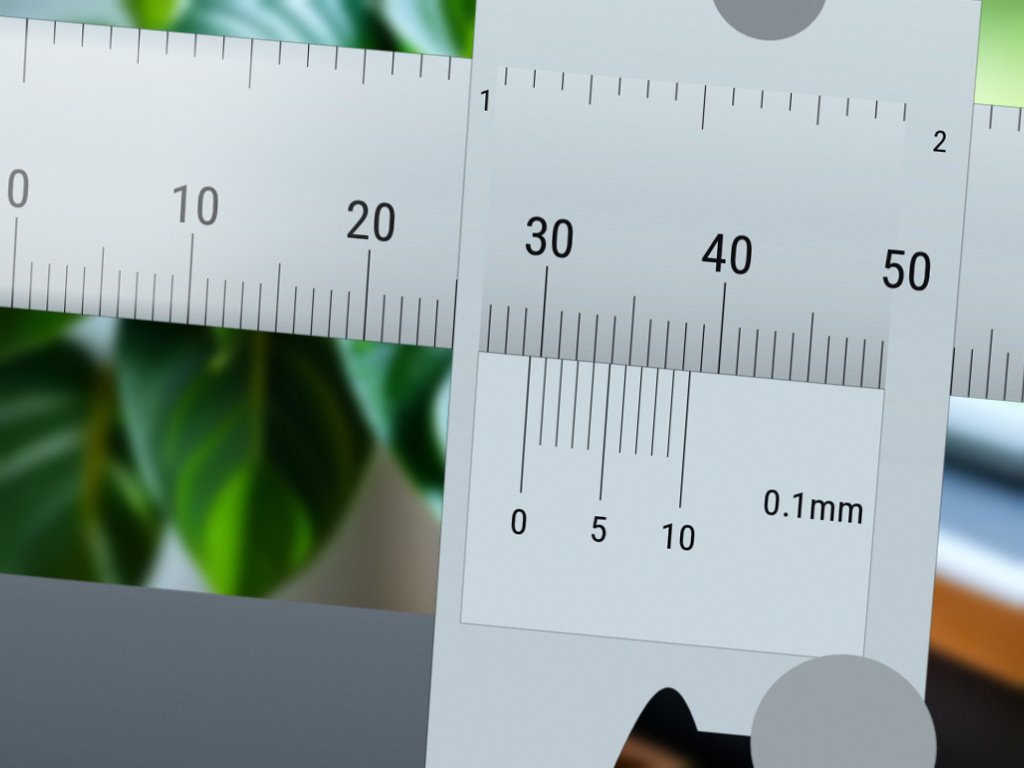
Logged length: **29.4** mm
